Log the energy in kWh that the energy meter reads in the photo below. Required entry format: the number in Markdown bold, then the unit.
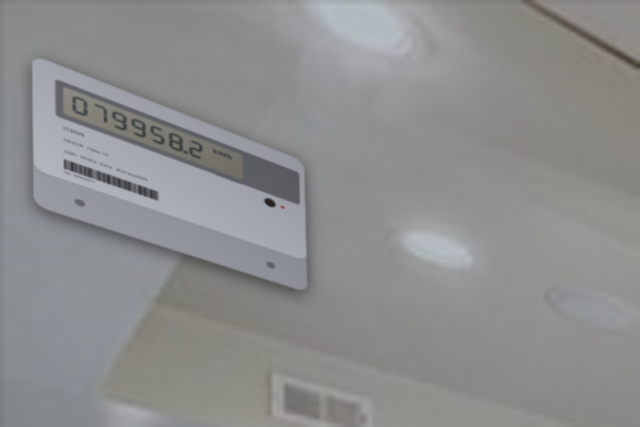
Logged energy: **79958.2** kWh
